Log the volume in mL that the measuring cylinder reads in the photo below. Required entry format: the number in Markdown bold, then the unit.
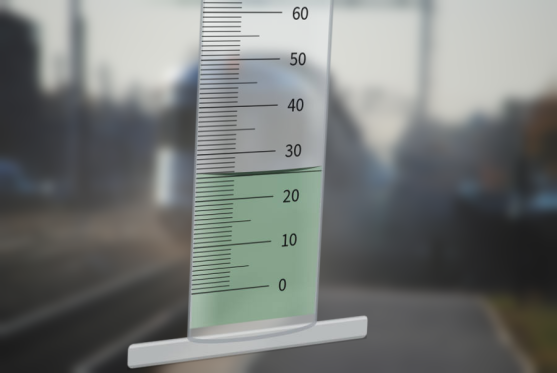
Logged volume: **25** mL
